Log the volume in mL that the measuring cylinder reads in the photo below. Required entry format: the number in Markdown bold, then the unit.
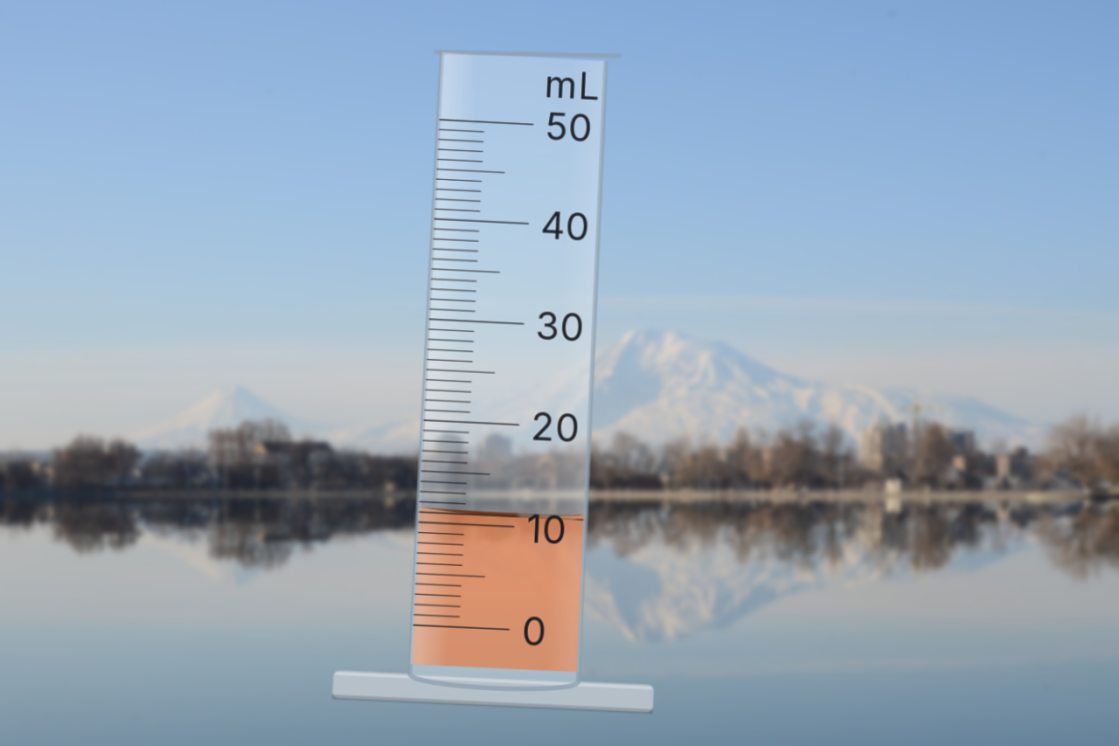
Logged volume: **11** mL
